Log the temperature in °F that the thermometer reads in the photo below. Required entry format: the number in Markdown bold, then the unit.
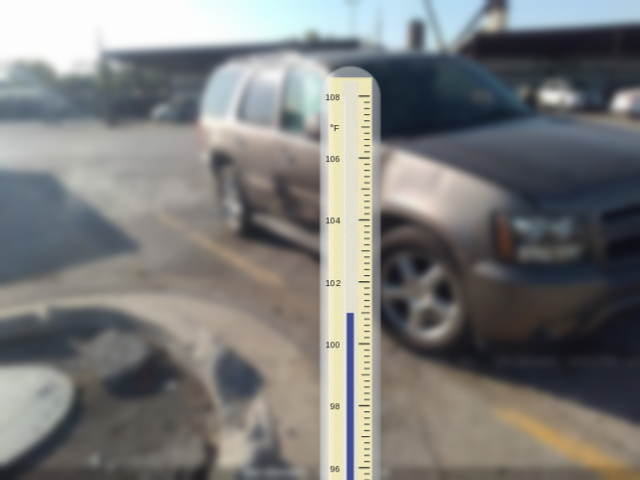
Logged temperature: **101** °F
